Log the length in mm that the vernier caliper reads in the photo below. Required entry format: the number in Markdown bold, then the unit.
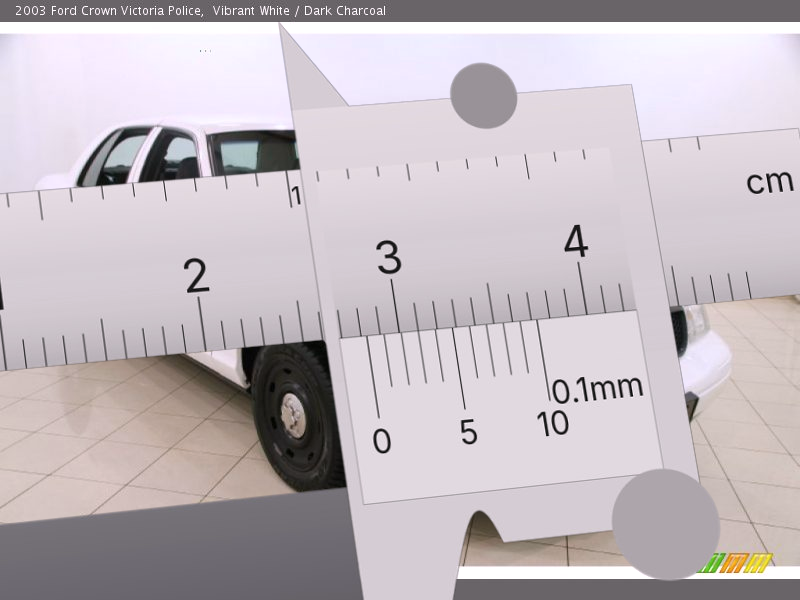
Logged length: **28.3** mm
